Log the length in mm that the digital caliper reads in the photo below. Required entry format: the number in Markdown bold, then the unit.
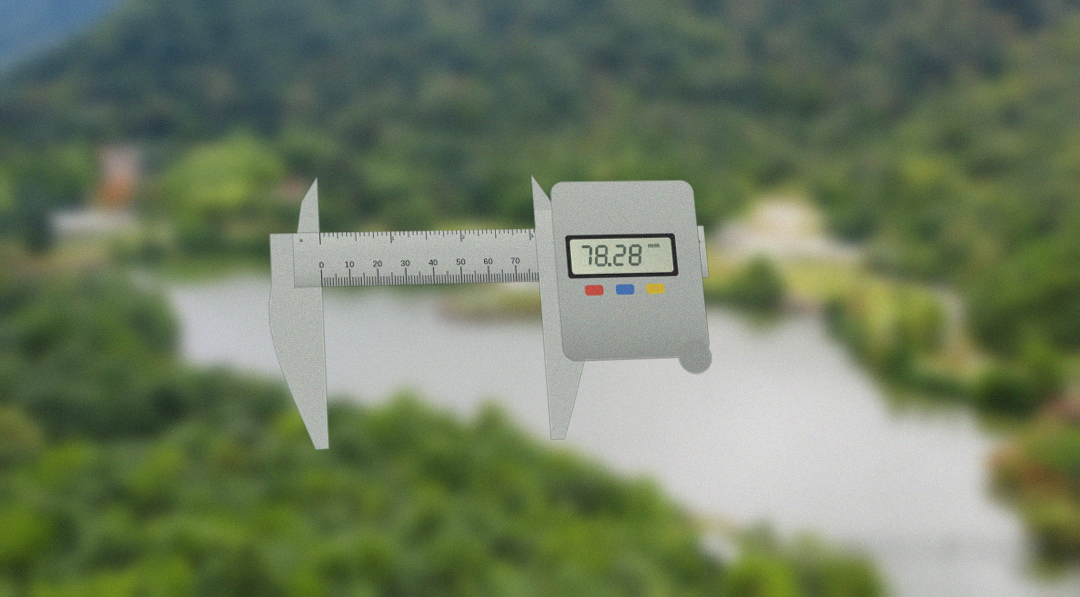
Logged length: **78.28** mm
